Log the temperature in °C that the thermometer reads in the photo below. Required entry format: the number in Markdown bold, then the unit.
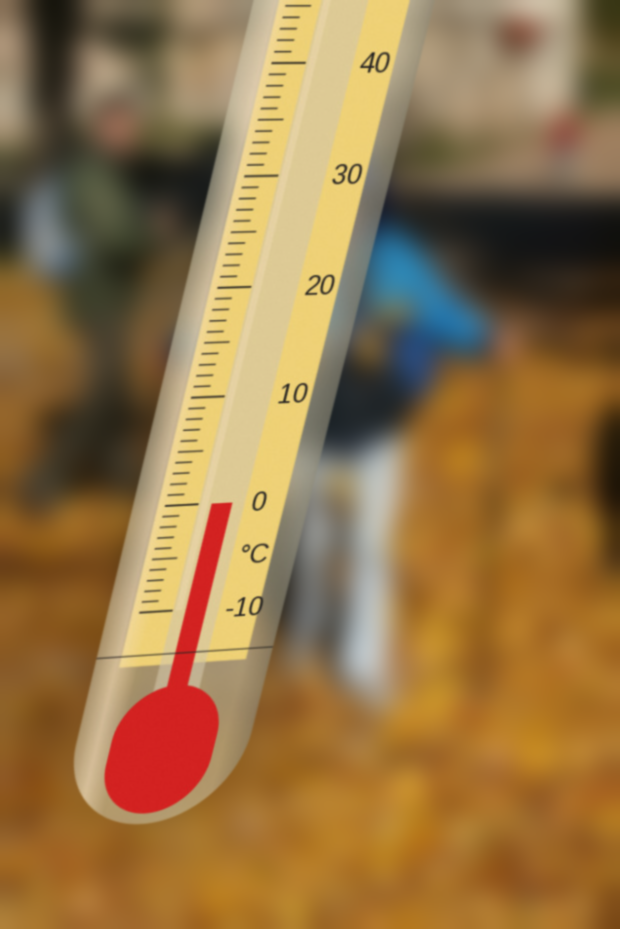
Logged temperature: **0** °C
